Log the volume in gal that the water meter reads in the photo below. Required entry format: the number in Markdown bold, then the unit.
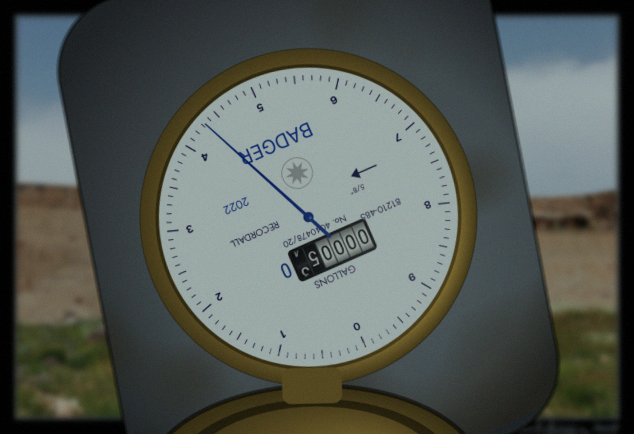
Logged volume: **534.3** gal
